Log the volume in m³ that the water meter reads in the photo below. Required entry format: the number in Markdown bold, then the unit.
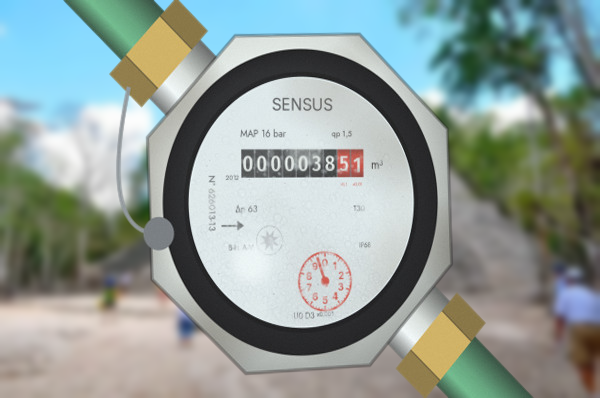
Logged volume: **38.509** m³
